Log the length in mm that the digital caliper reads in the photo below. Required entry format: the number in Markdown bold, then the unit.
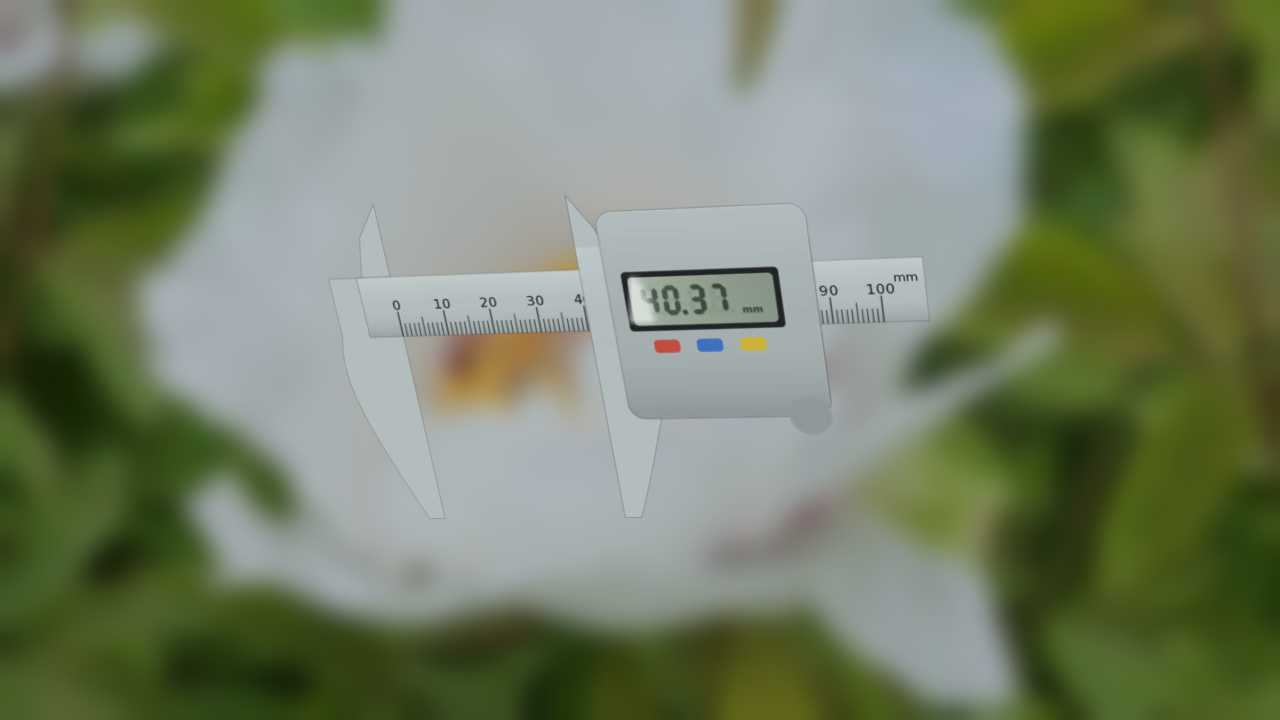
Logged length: **40.37** mm
